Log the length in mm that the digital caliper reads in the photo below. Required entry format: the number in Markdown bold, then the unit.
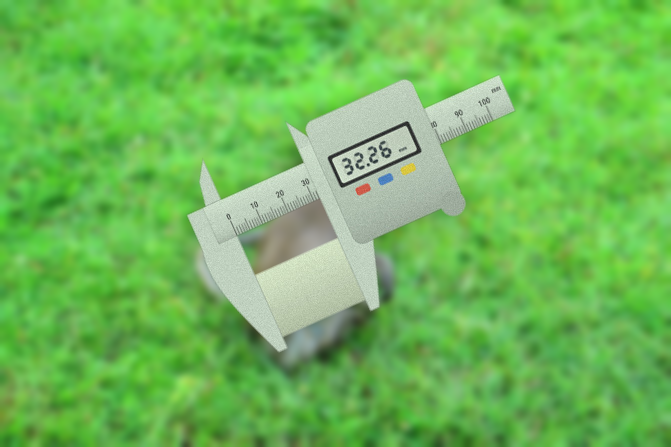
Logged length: **32.26** mm
